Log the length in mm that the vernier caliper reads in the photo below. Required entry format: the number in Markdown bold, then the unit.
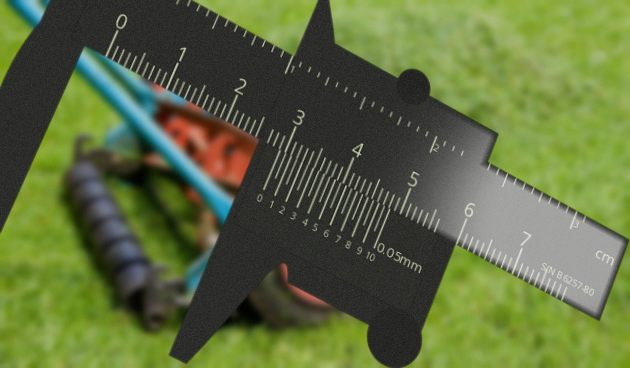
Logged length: **29.2** mm
